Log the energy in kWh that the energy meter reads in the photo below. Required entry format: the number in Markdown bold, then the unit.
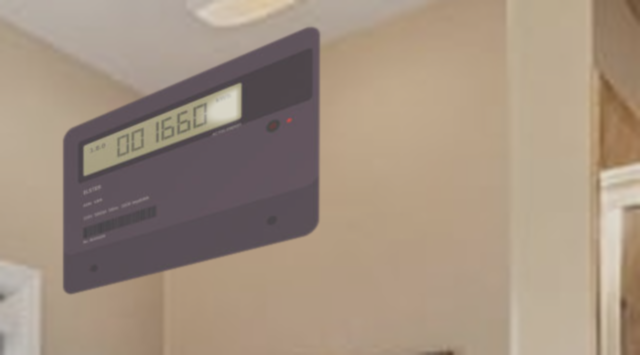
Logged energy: **1660** kWh
